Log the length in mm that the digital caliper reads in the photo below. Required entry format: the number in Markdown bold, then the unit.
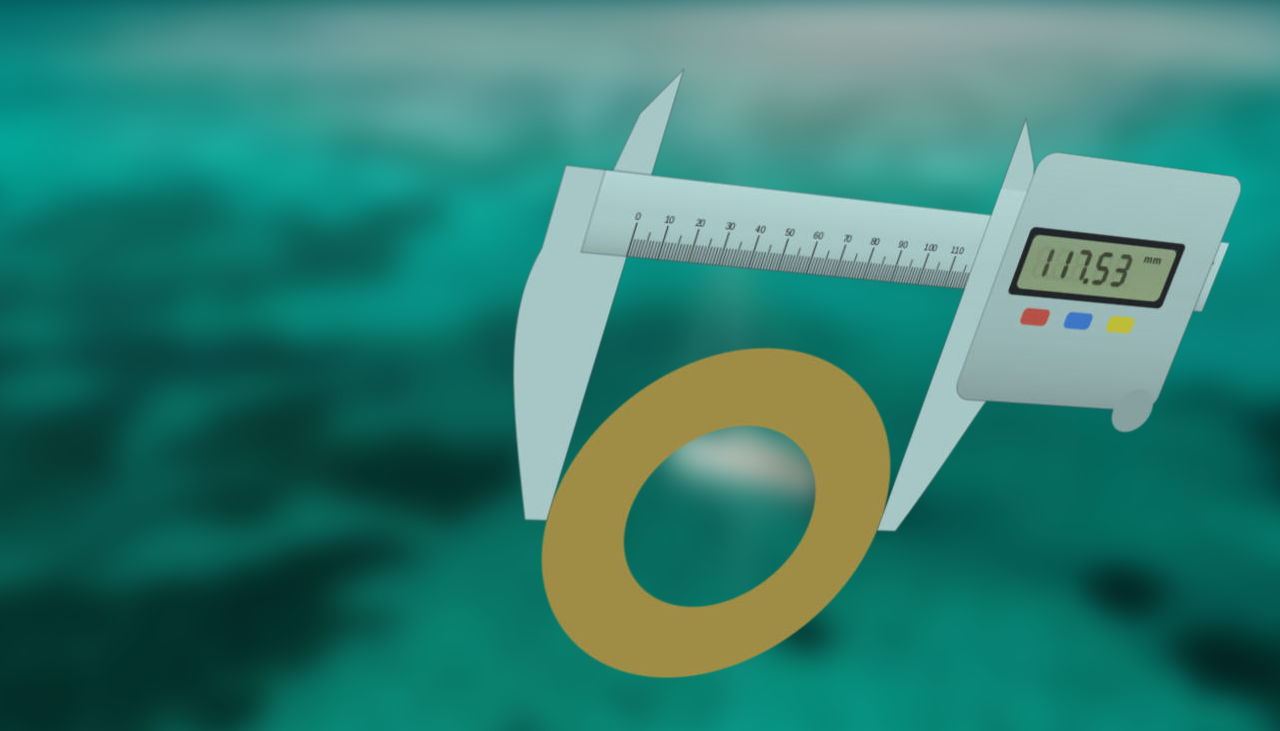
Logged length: **117.53** mm
